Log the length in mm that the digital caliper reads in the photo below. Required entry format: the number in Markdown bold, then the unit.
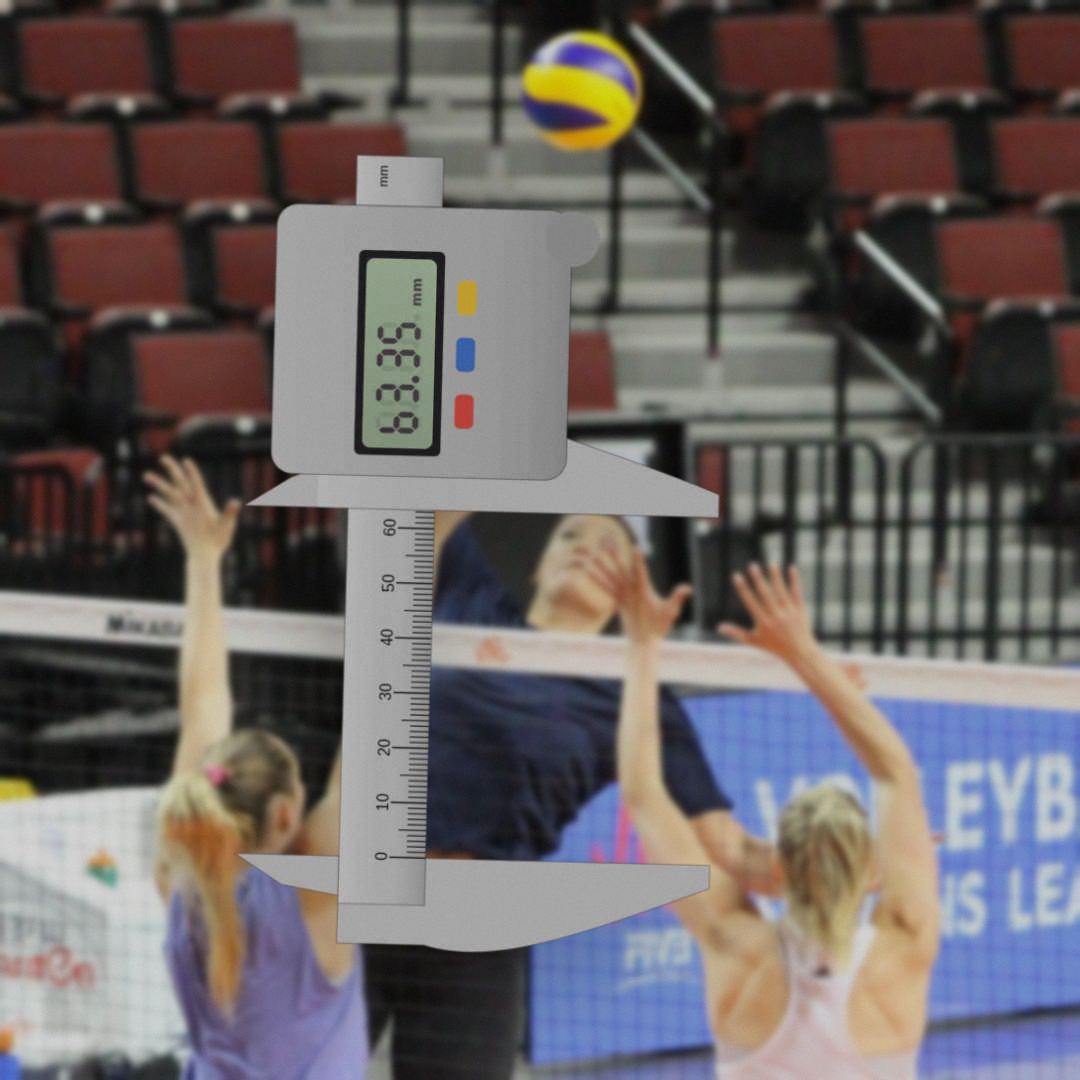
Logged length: **63.35** mm
